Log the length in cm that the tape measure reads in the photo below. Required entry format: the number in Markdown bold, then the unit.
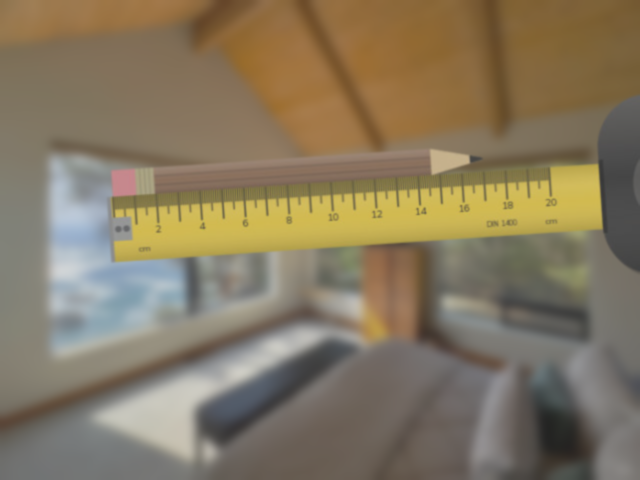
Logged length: **17** cm
